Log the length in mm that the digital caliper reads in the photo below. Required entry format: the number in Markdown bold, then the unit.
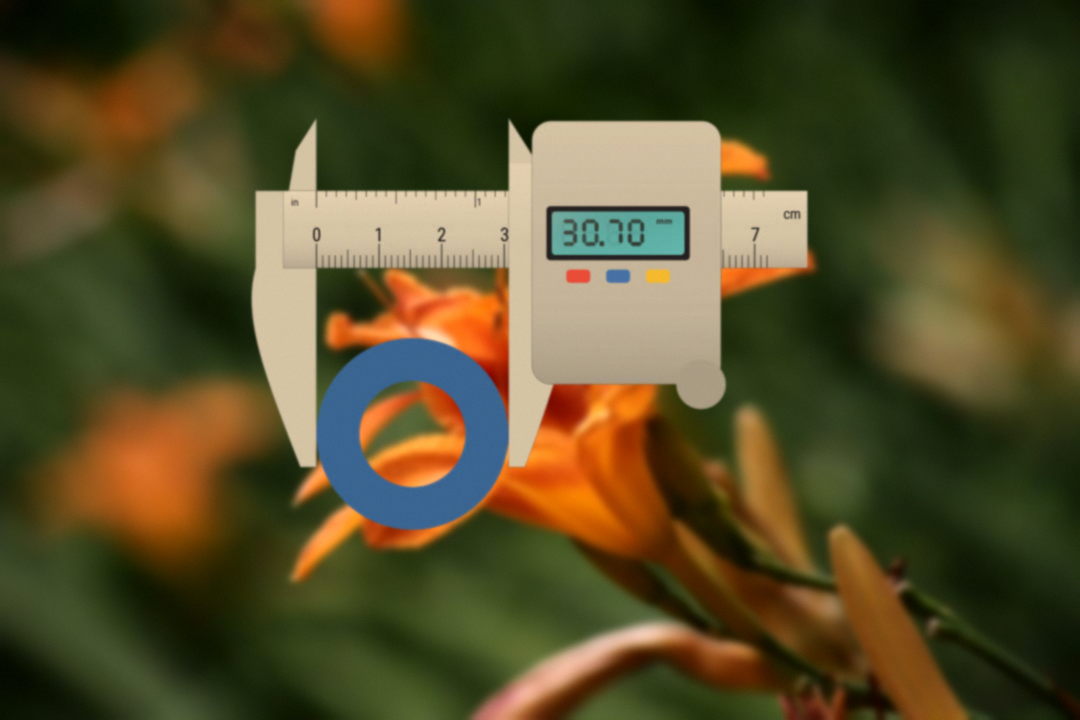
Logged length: **30.70** mm
